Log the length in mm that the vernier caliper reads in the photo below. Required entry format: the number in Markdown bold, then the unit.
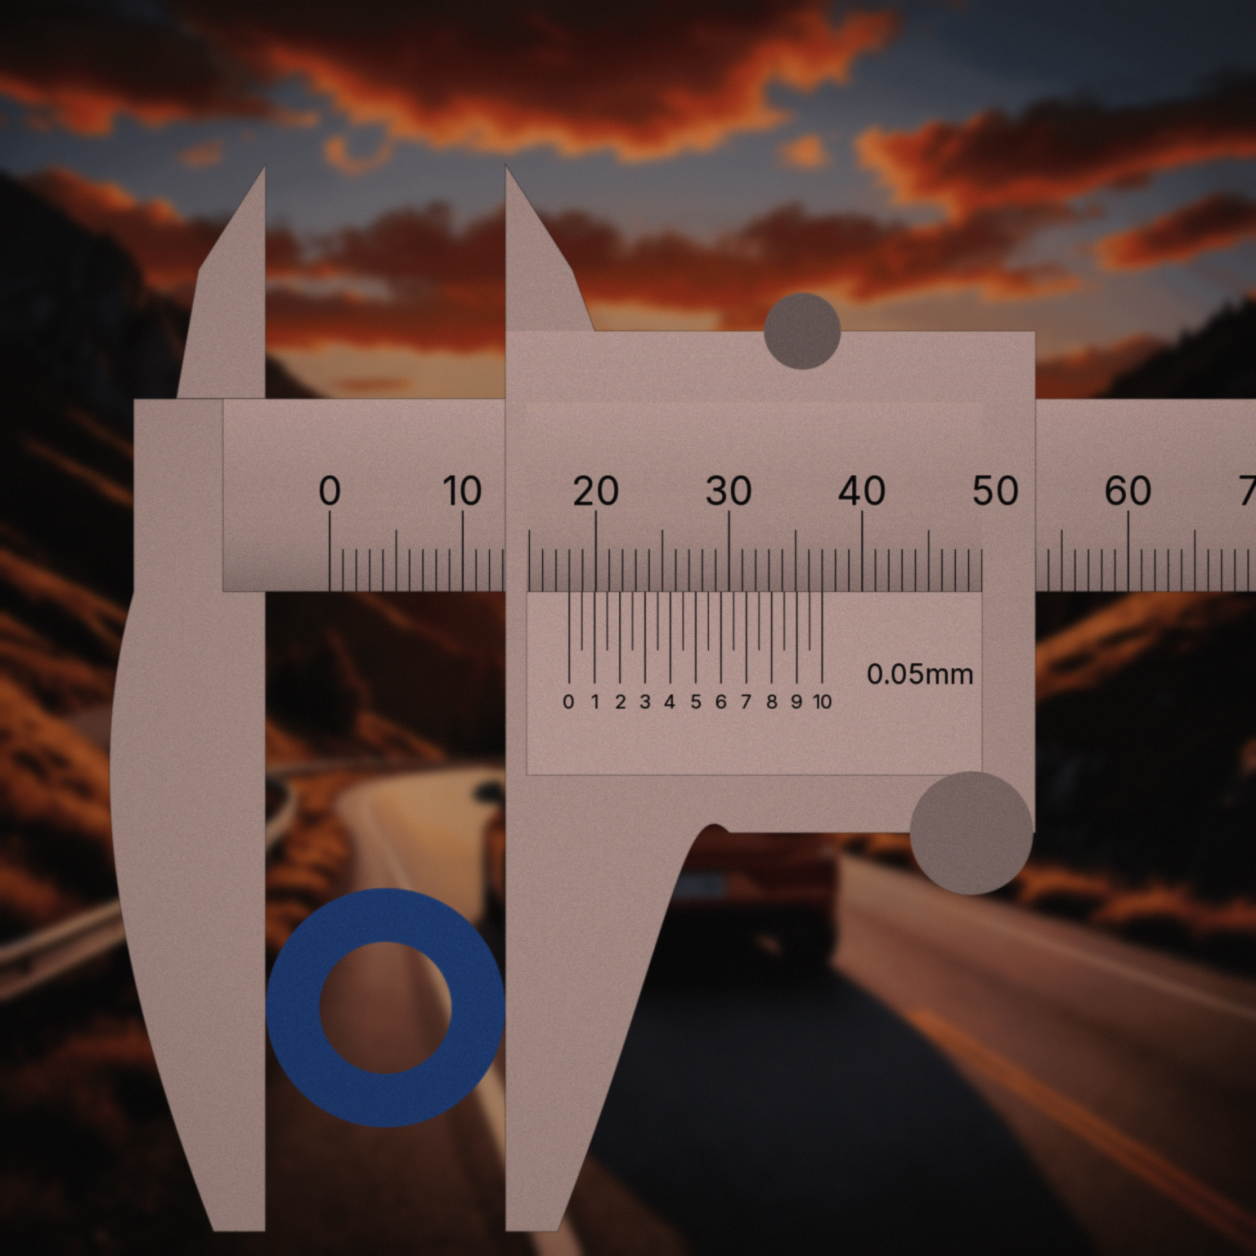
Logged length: **18.0** mm
